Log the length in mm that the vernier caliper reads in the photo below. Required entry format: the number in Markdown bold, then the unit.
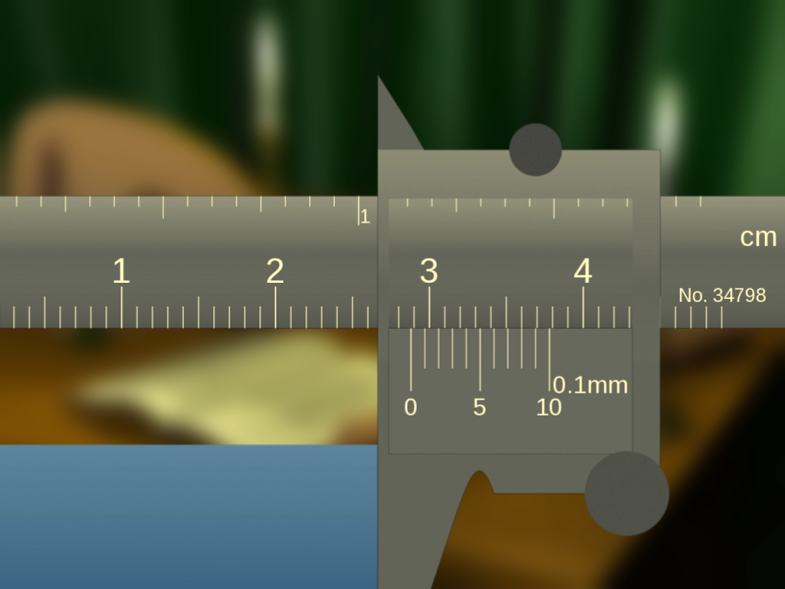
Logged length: **28.8** mm
